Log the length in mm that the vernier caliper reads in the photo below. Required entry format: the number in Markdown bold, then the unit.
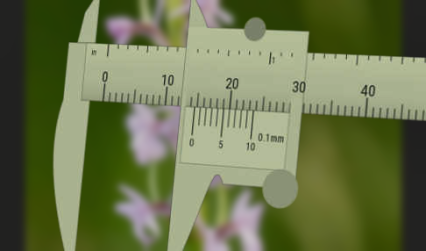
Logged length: **14.6** mm
